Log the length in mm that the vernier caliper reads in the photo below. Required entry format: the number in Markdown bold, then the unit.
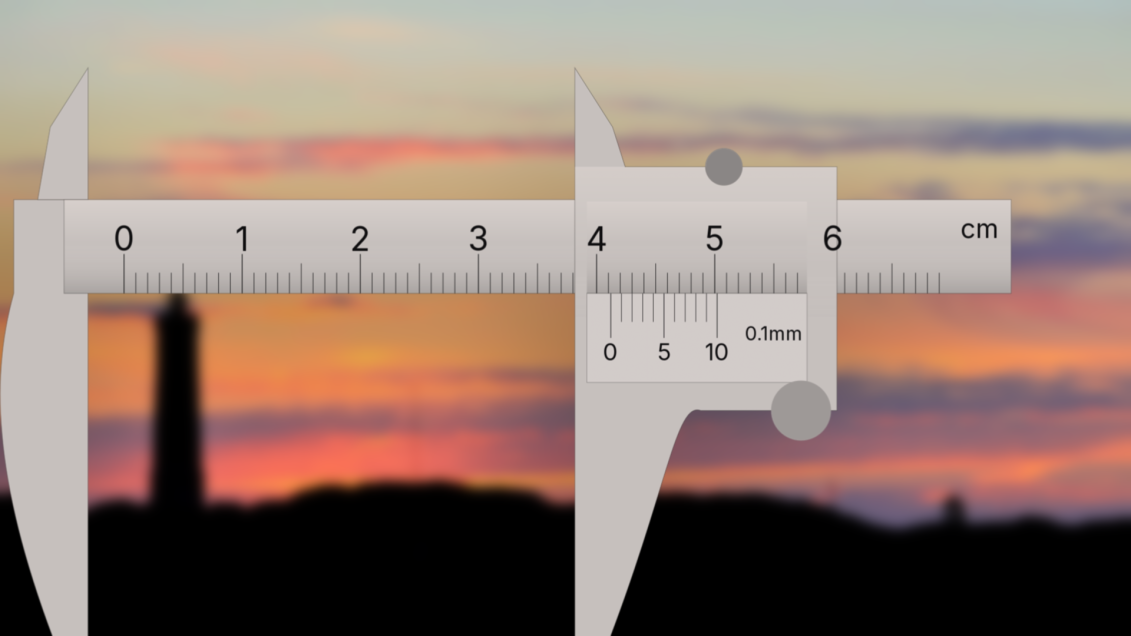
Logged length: **41.2** mm
